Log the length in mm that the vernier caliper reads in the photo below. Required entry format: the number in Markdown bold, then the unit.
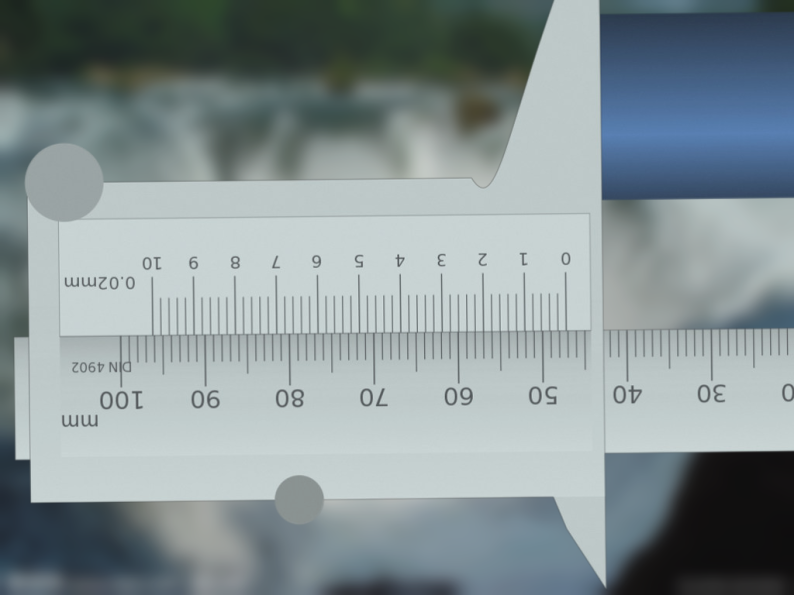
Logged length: **47.2** mm
